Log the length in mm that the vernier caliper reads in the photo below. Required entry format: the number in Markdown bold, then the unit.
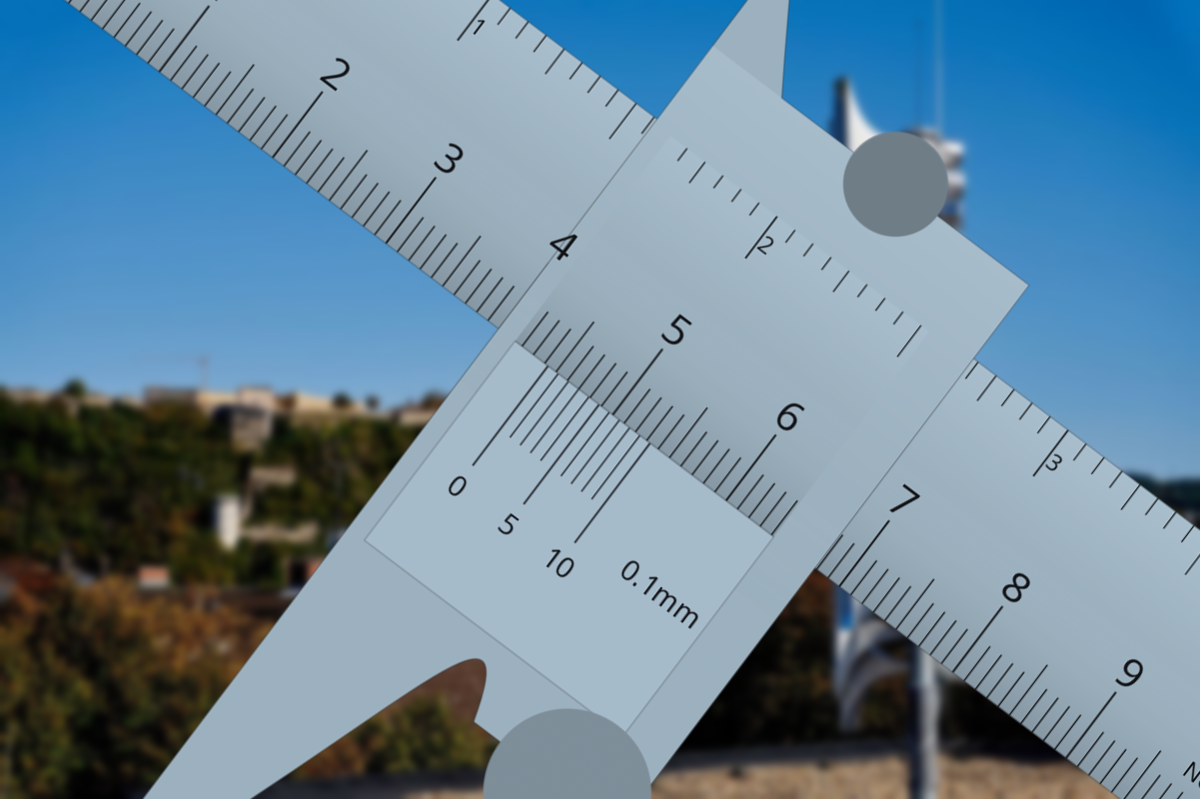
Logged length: **44.3** mm
